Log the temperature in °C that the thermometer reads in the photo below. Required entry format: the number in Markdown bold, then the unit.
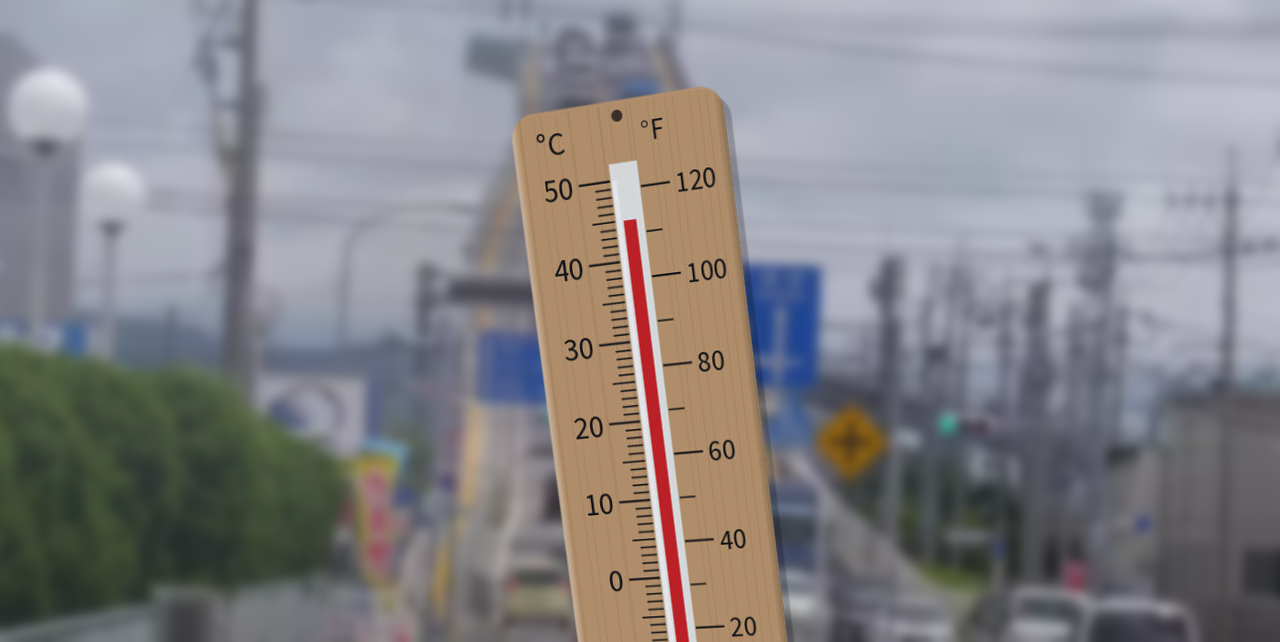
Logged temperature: **45** °C
